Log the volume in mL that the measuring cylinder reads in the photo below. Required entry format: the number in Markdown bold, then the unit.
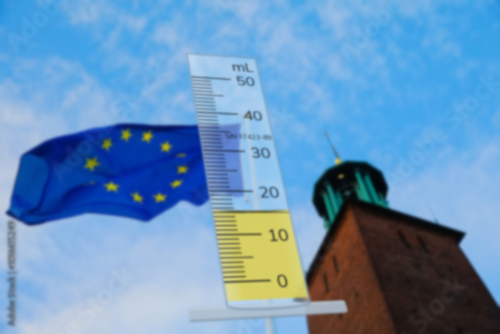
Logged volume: **15** mL
